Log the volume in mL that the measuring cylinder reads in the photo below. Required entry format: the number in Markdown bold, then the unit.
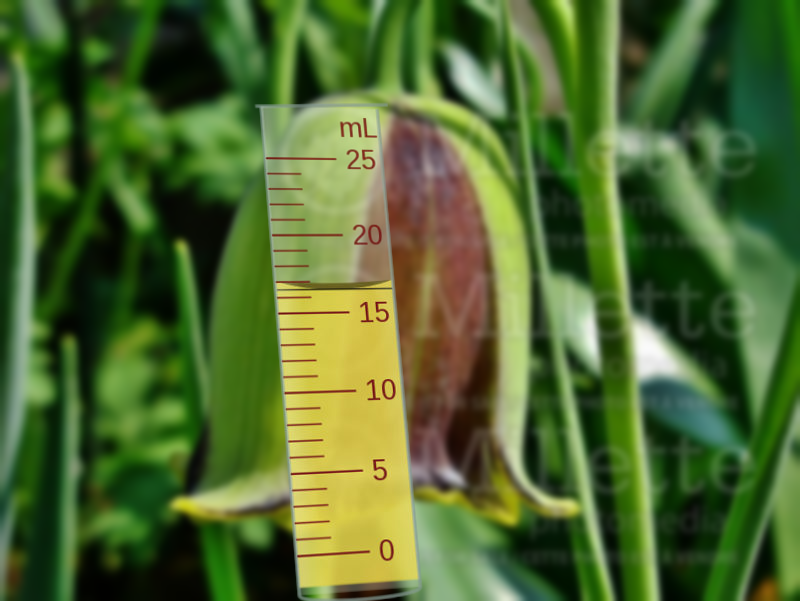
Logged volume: **16.5** mL
